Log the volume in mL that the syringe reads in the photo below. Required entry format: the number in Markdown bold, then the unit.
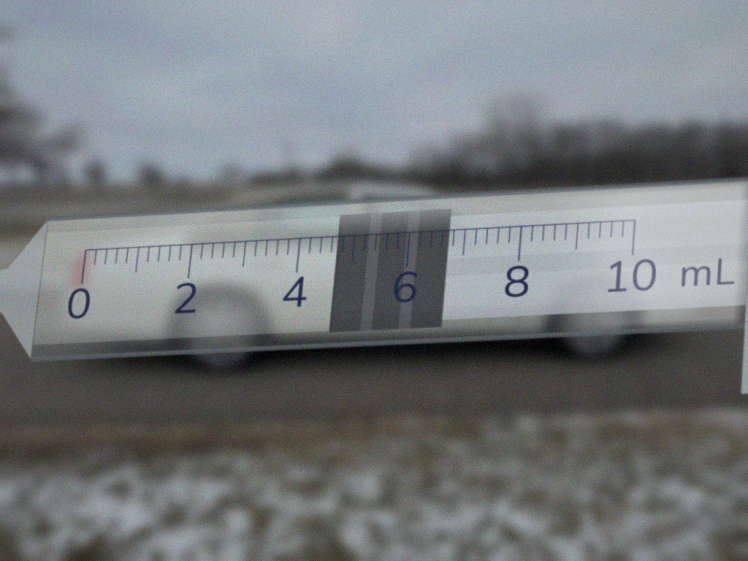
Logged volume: **4.7** mL
